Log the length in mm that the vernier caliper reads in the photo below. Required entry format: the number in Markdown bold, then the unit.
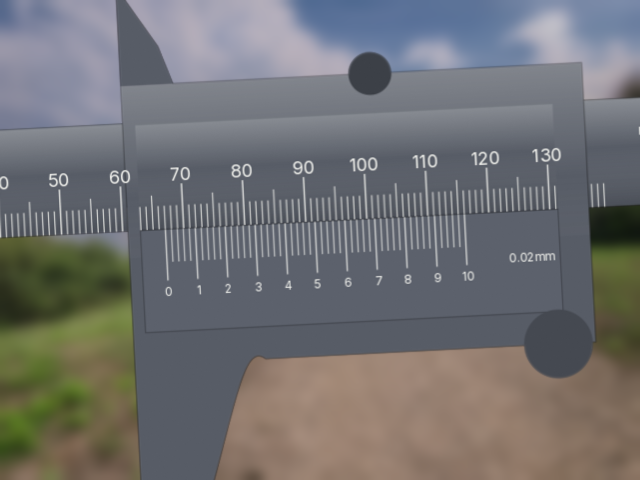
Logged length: **67.0** mm
